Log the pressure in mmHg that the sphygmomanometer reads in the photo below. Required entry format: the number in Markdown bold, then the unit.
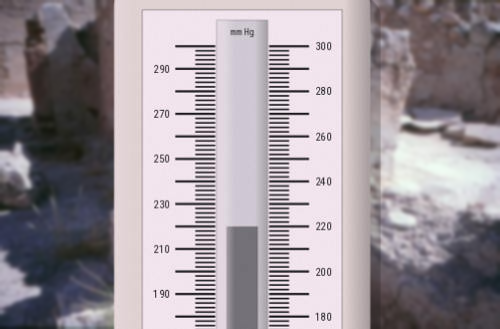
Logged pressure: **220** mmHg
